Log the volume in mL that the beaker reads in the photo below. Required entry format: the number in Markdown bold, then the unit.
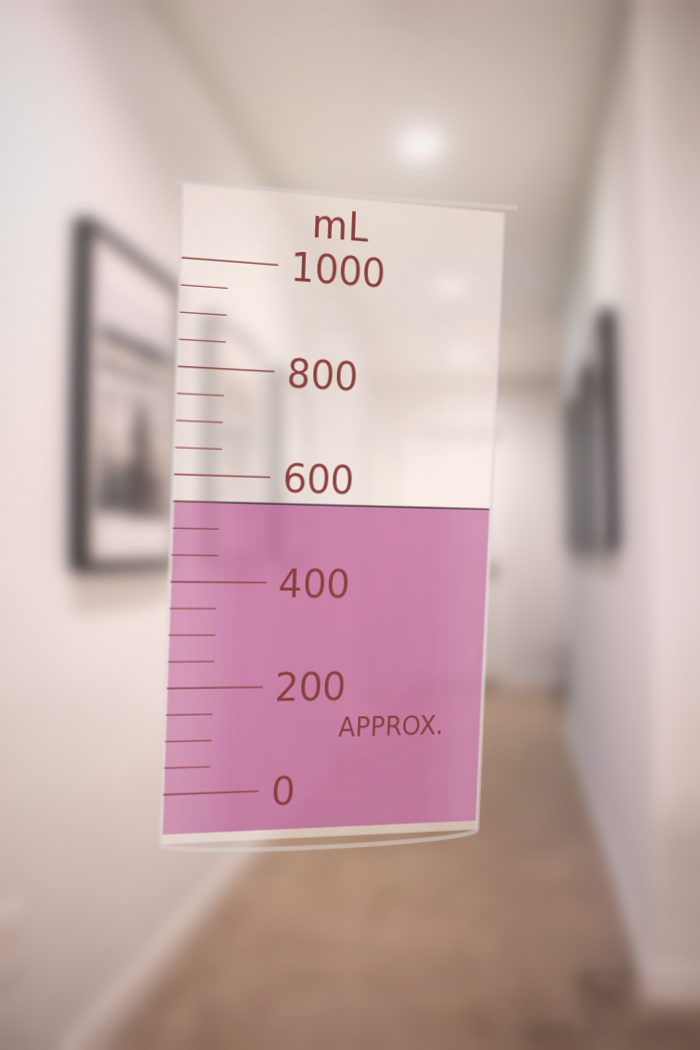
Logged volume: **550** mL
